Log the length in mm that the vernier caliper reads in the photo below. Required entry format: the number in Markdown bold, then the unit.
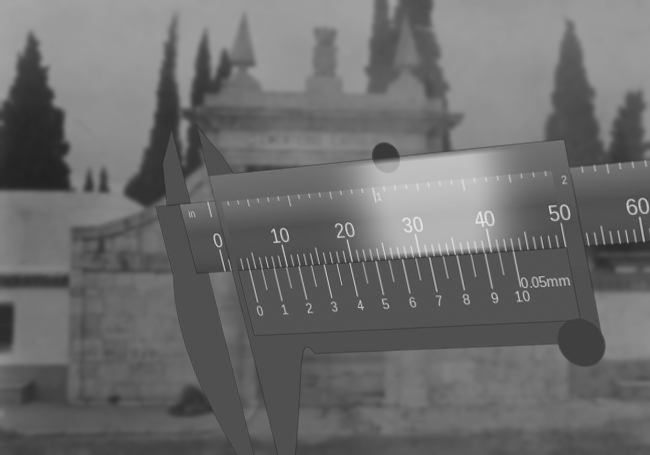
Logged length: **4.0** mm
